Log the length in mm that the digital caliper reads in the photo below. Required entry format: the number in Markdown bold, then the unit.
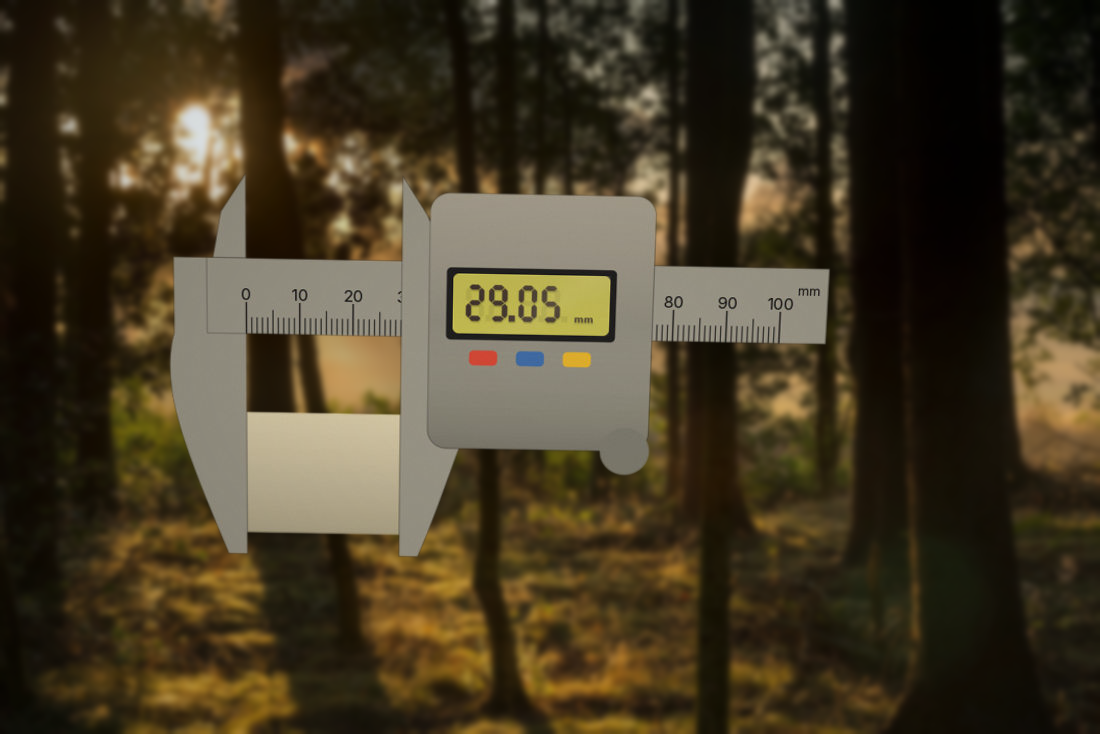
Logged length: **29.05** mm
